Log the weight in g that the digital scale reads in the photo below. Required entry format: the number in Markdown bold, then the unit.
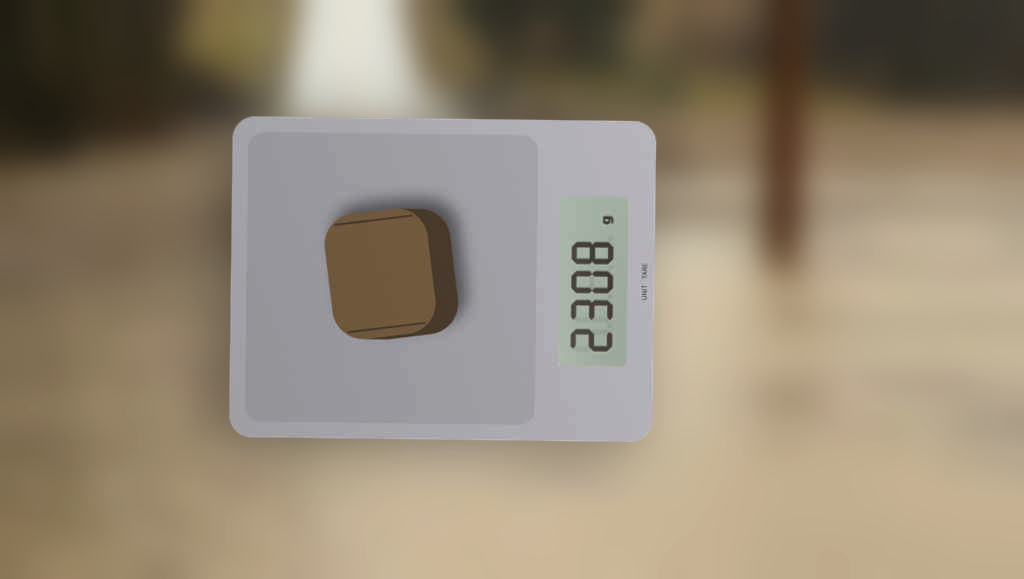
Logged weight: **2308** g
